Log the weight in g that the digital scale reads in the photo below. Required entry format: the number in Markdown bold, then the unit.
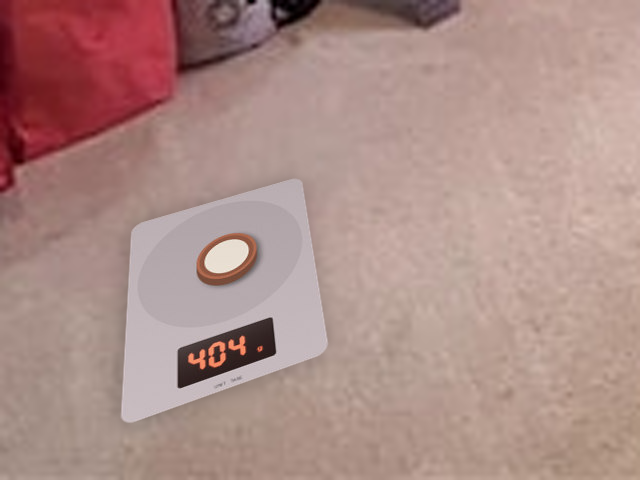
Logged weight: **404** g
